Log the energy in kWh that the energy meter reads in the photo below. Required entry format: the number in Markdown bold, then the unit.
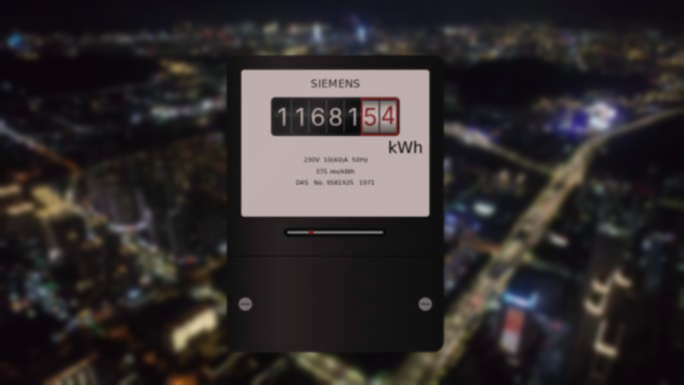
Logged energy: **11681.54** kWh
